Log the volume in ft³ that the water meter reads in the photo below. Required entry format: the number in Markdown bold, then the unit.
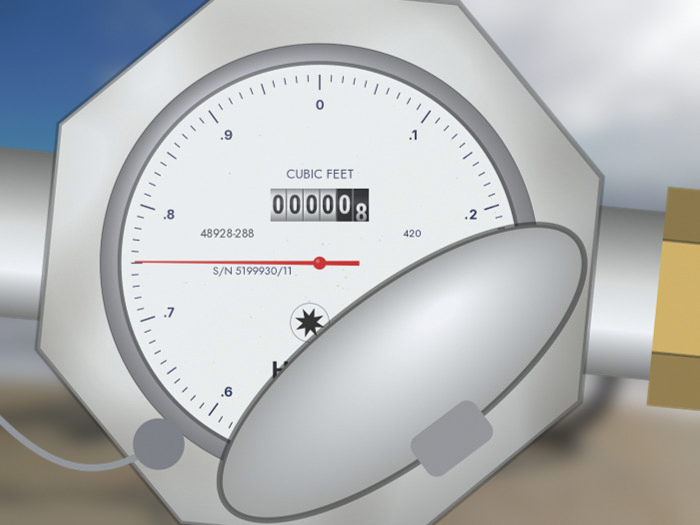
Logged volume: **7.75** ft³
